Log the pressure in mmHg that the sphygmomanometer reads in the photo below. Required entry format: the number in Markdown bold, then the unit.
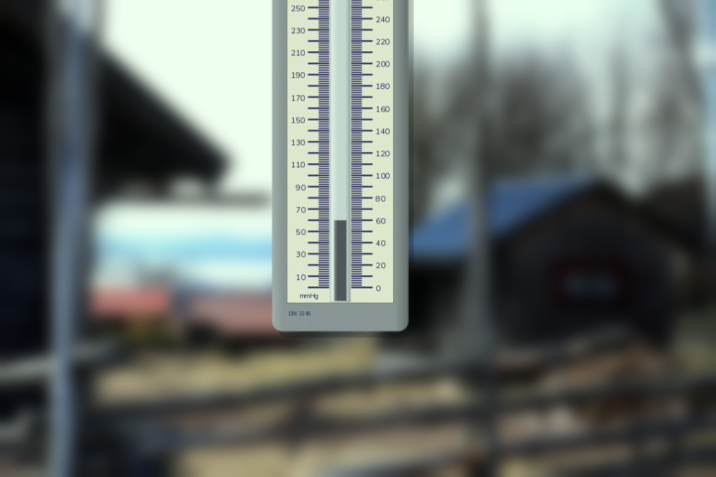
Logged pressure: **60** mmHg
